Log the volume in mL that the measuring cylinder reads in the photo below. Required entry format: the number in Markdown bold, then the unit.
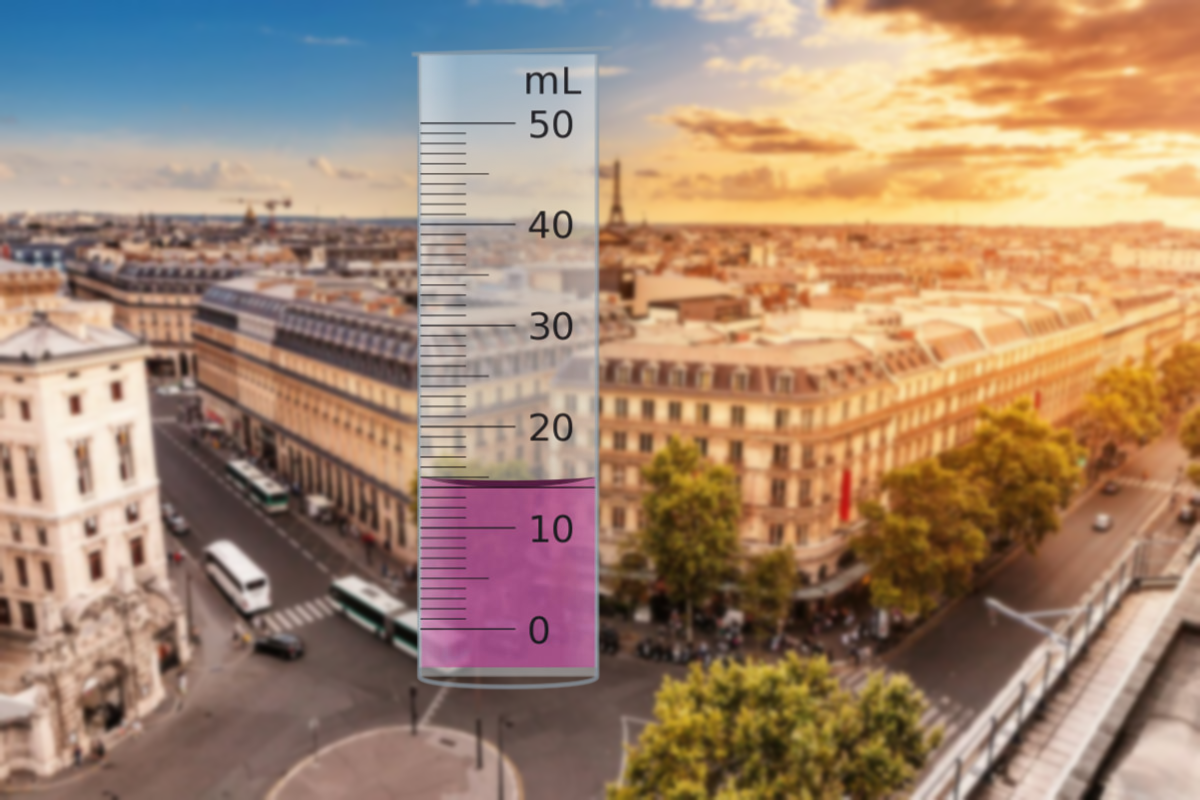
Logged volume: **14** mL
